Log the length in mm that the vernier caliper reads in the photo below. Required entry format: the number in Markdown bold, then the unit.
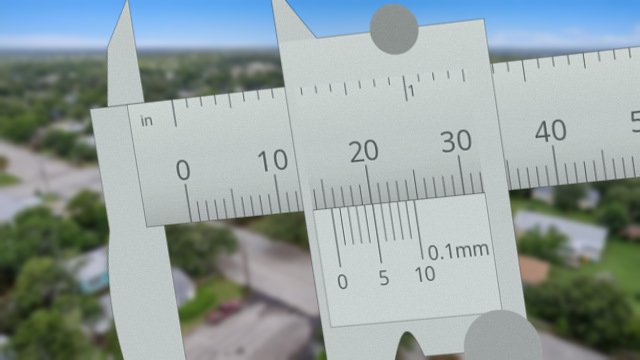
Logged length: **15.6** mm
